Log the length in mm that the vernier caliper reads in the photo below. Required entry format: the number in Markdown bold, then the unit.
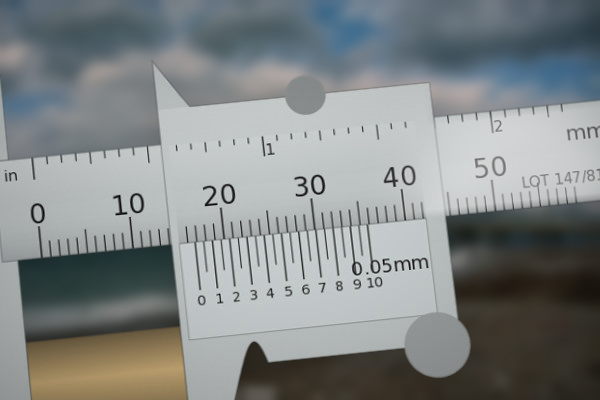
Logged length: **16.8** mm
